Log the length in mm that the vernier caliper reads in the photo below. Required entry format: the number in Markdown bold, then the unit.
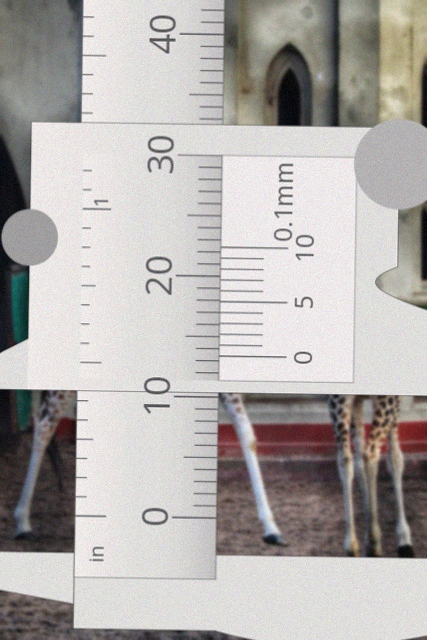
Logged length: **13.4** mm
